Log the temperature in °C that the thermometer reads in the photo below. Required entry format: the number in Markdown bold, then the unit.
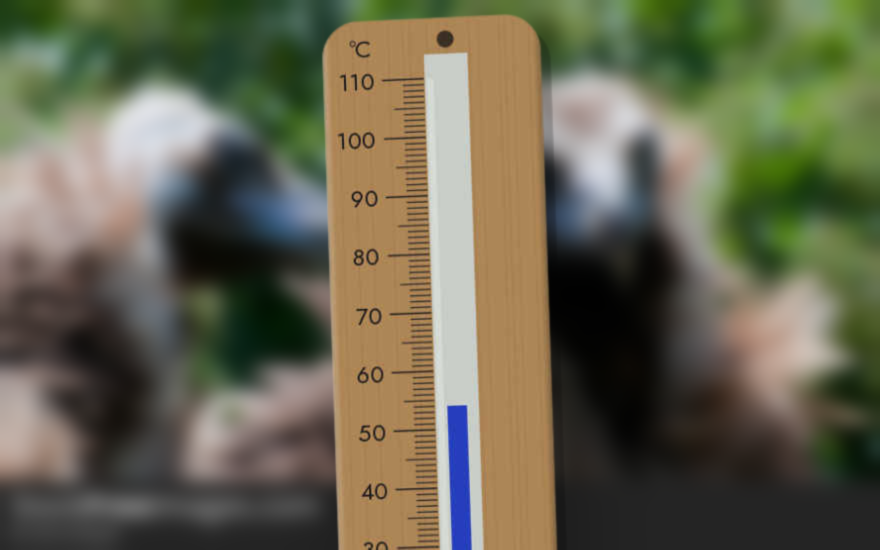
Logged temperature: **54** °C
